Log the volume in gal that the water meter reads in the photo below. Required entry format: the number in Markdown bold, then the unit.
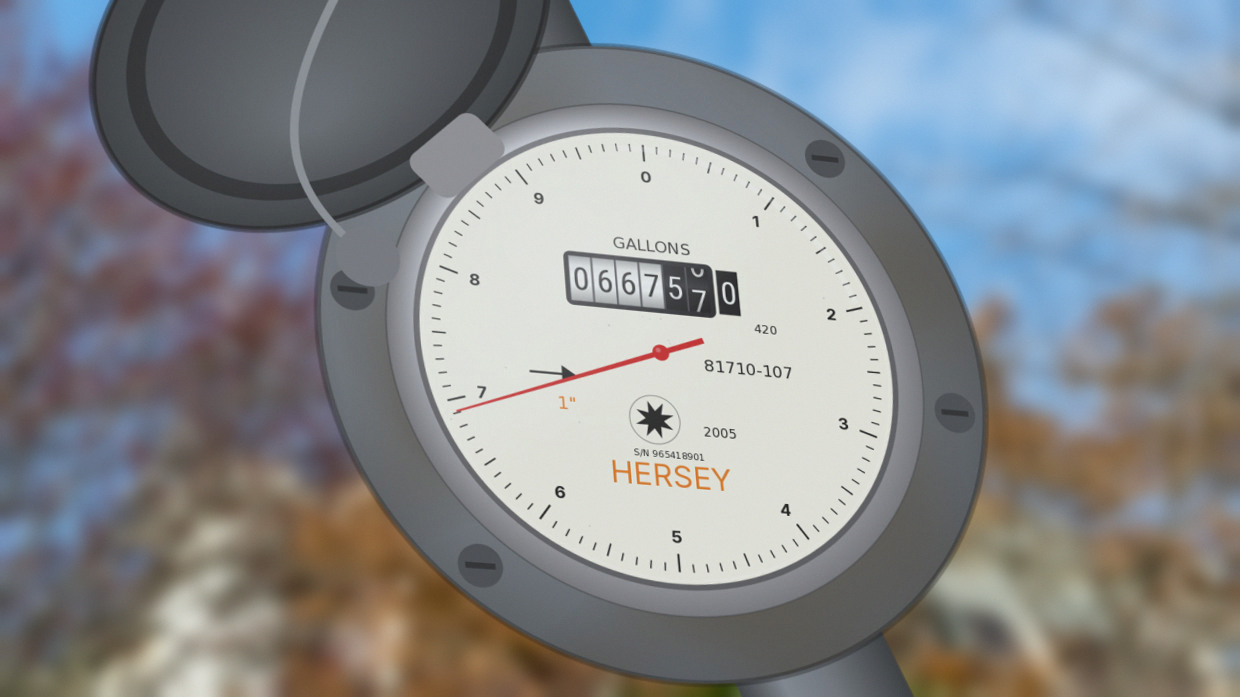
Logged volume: **667566.9** gal
